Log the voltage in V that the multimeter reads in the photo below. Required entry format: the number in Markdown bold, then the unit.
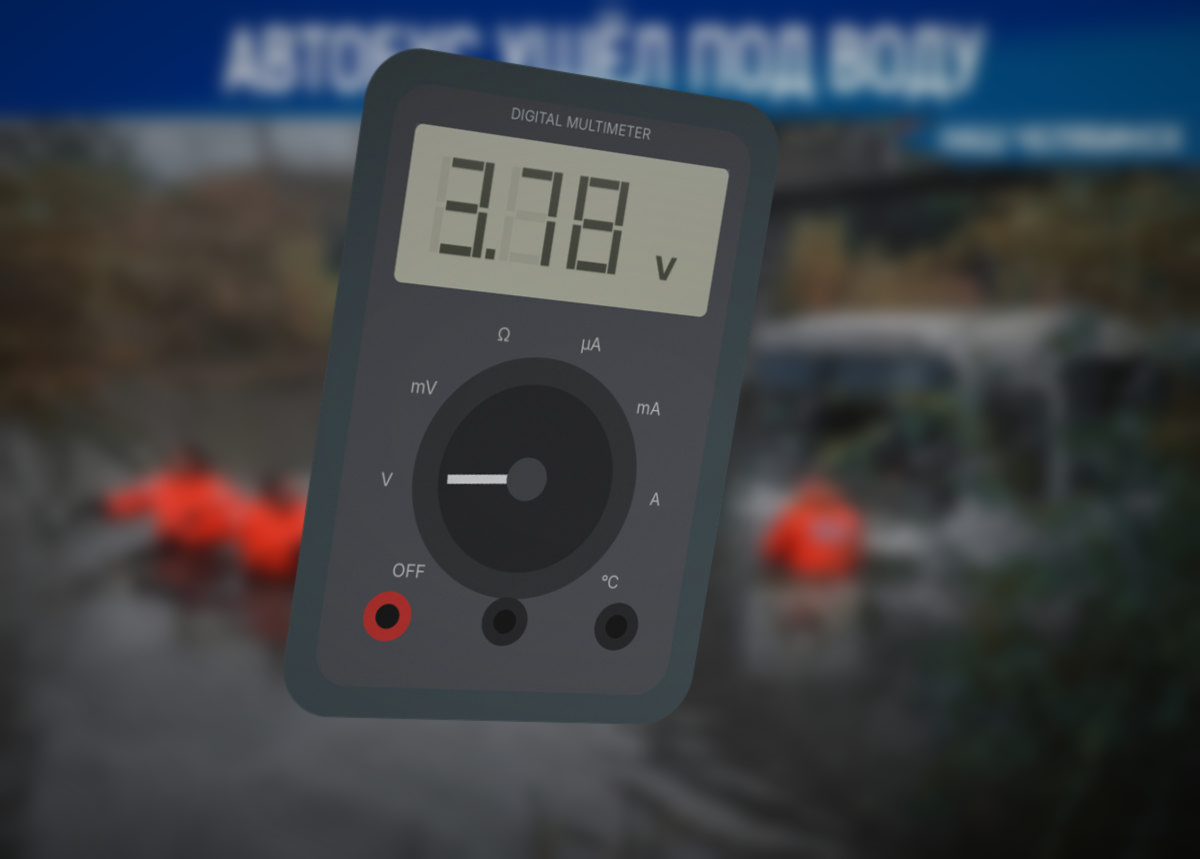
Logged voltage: **3.78** V
